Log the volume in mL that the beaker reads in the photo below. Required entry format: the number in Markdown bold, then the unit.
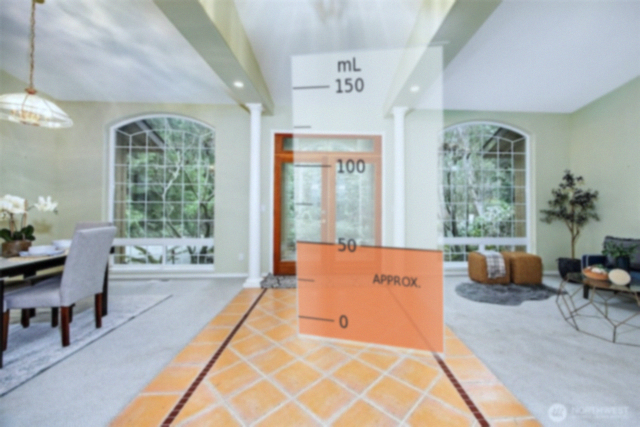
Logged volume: **50** mL
